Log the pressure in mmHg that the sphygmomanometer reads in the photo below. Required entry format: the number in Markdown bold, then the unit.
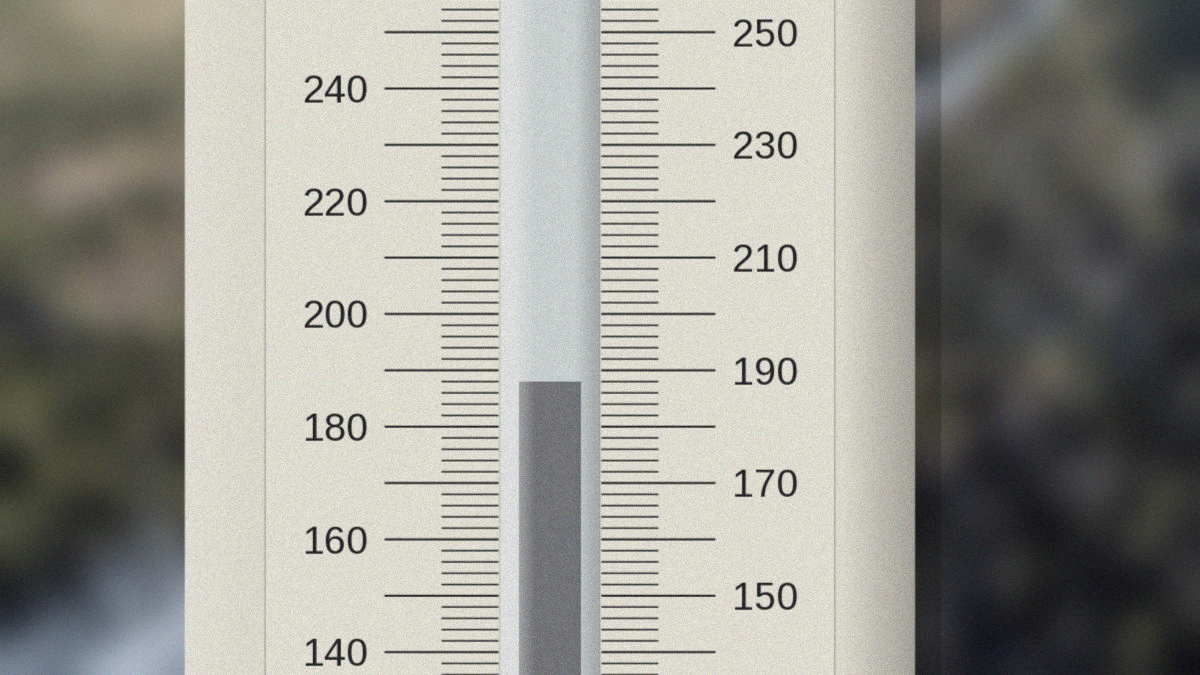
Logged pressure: **188** mmHg
